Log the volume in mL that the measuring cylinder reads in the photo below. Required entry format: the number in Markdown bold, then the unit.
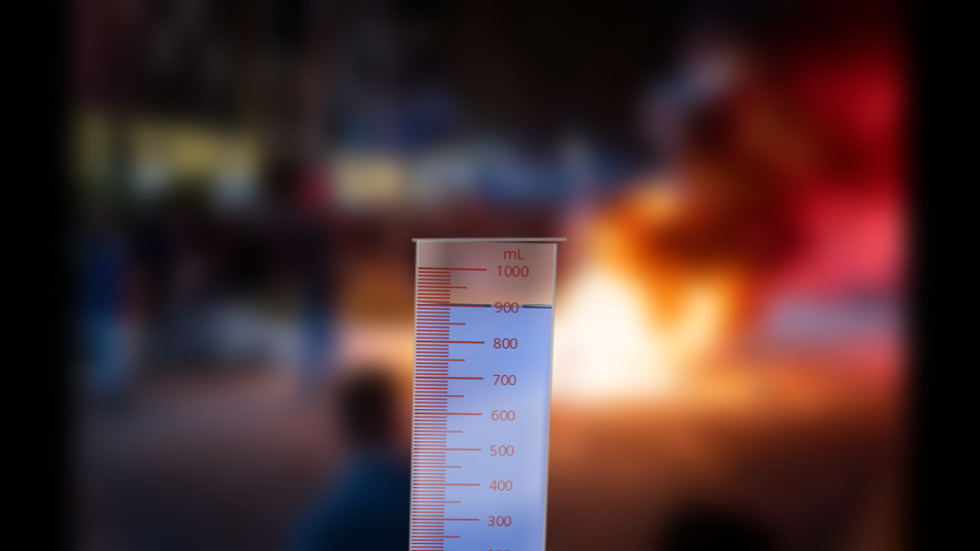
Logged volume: **900** mL
